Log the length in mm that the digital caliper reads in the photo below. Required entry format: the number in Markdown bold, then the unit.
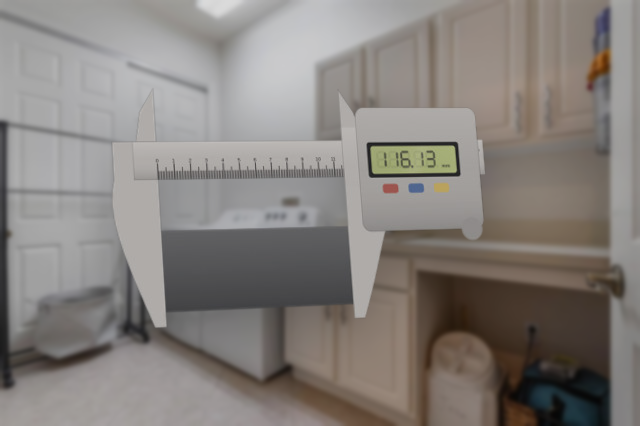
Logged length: **116.13** mm
